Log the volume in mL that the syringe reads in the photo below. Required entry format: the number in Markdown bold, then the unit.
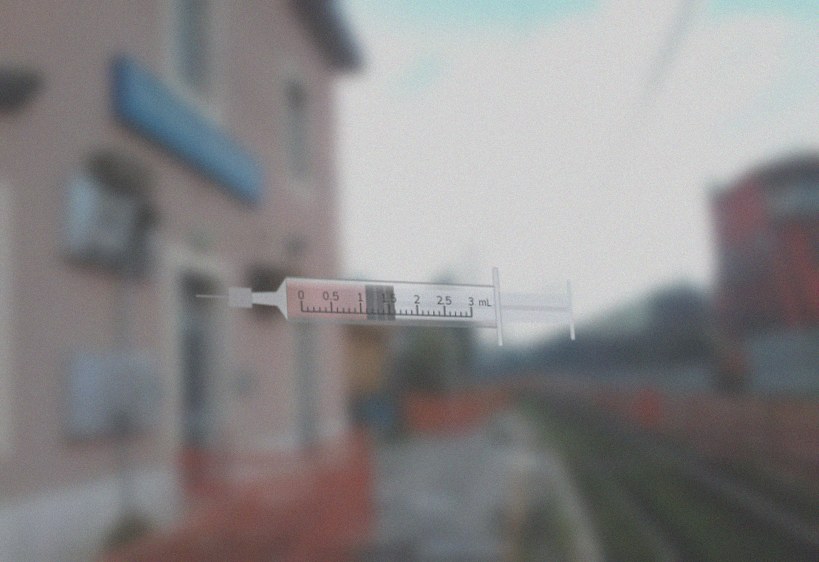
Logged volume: **1.1** mL
